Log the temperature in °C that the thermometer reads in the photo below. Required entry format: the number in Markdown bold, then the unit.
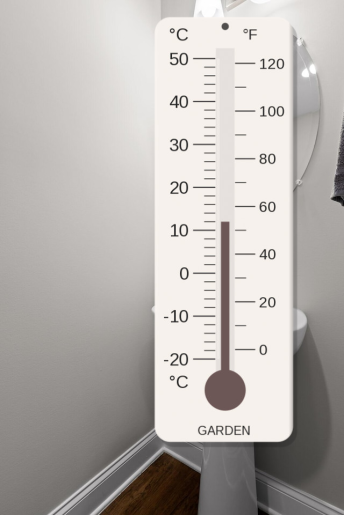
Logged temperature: **12** °C
